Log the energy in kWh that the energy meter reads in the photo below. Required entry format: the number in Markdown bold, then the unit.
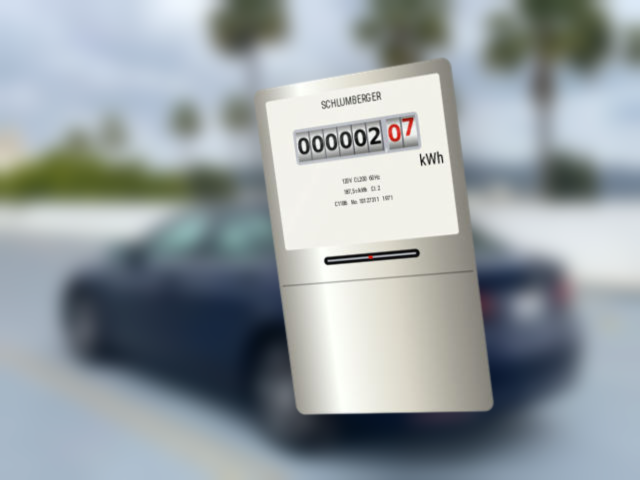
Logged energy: **2.07** kWh
